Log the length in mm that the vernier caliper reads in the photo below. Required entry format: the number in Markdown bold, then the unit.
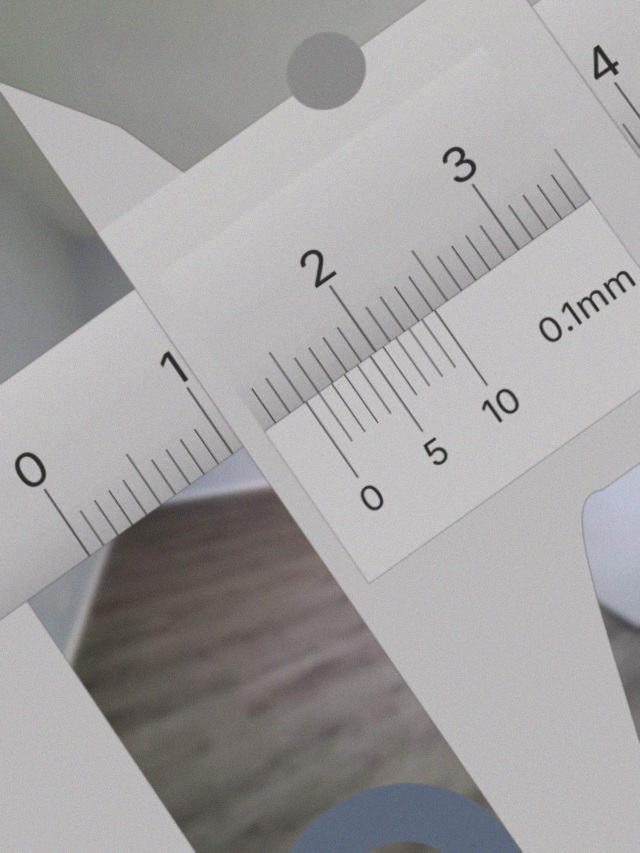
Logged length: **15.1** mm
